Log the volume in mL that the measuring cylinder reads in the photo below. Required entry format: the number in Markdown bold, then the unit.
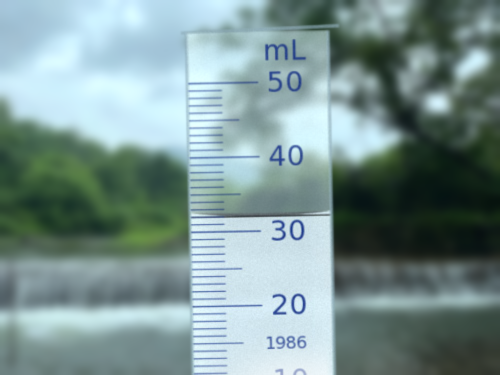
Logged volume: **32** mL
